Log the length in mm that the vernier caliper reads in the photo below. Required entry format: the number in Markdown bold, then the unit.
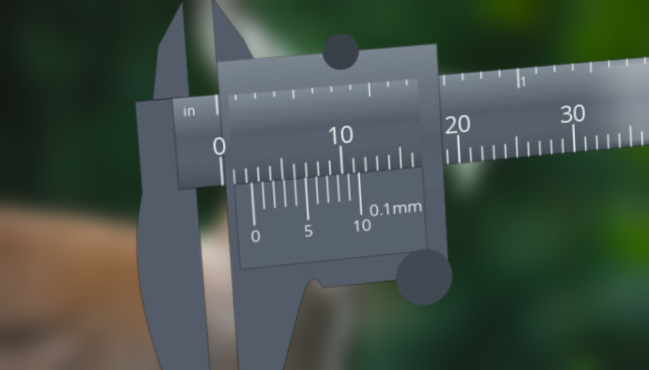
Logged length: **2.4** mm
